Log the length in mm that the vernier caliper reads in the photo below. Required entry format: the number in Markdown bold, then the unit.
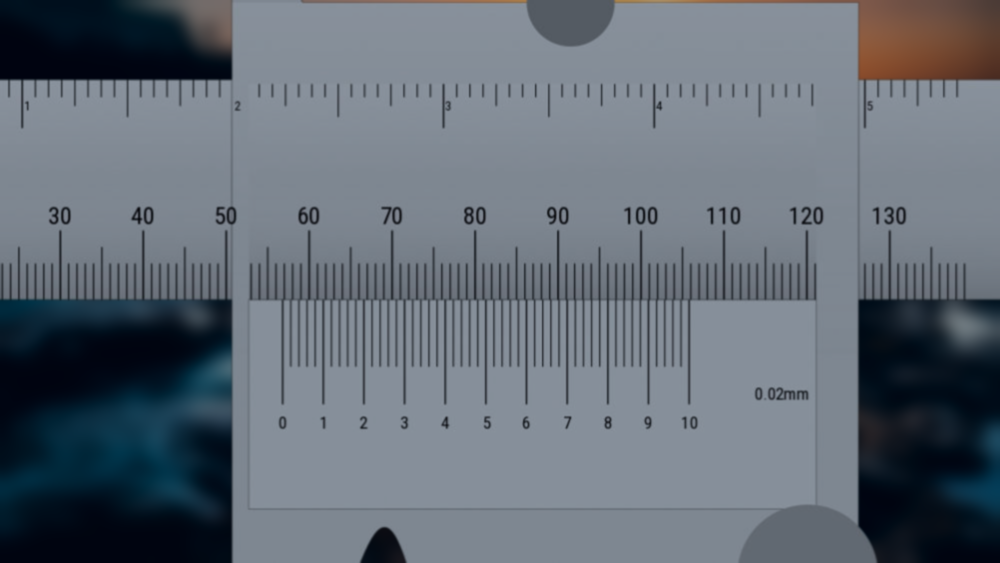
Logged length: **56.8** mm
